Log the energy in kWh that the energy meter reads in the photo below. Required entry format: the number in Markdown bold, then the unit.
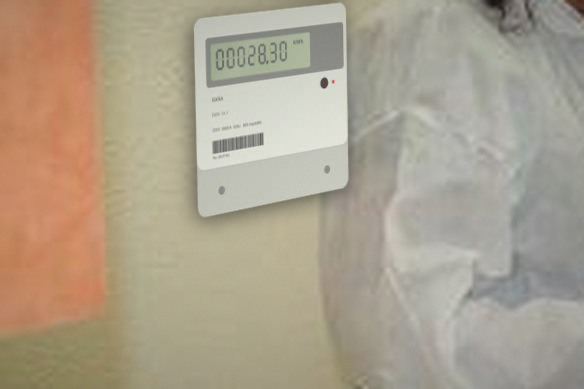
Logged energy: **28.30** kWh
